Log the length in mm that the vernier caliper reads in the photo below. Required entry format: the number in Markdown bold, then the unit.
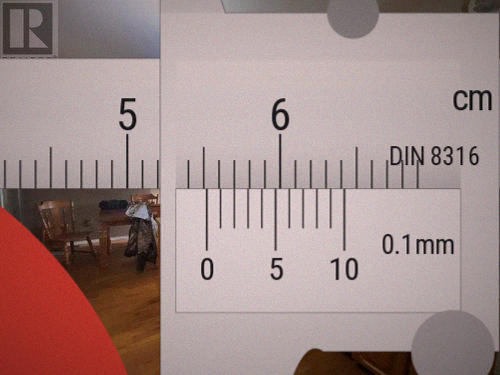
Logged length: **55.2** mm
